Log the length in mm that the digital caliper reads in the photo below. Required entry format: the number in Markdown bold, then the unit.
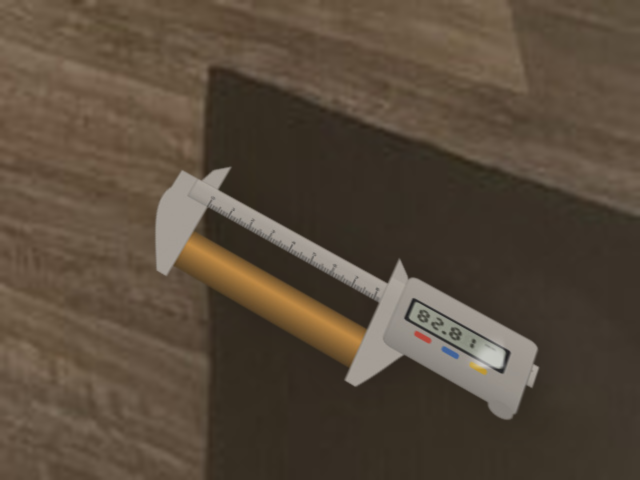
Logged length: **82.81** mm
